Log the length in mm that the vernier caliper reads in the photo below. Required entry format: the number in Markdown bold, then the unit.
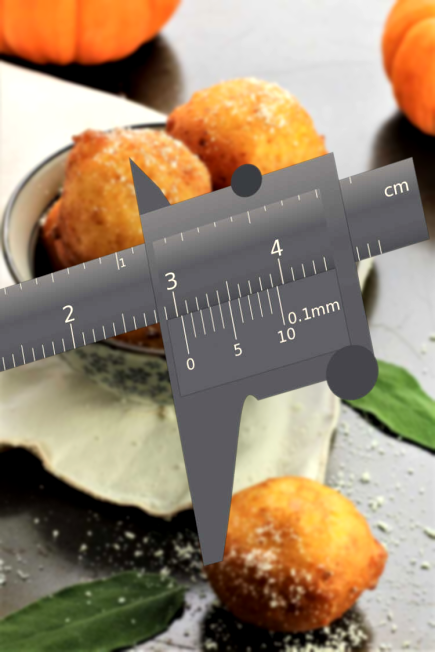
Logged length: **30.4** mm
